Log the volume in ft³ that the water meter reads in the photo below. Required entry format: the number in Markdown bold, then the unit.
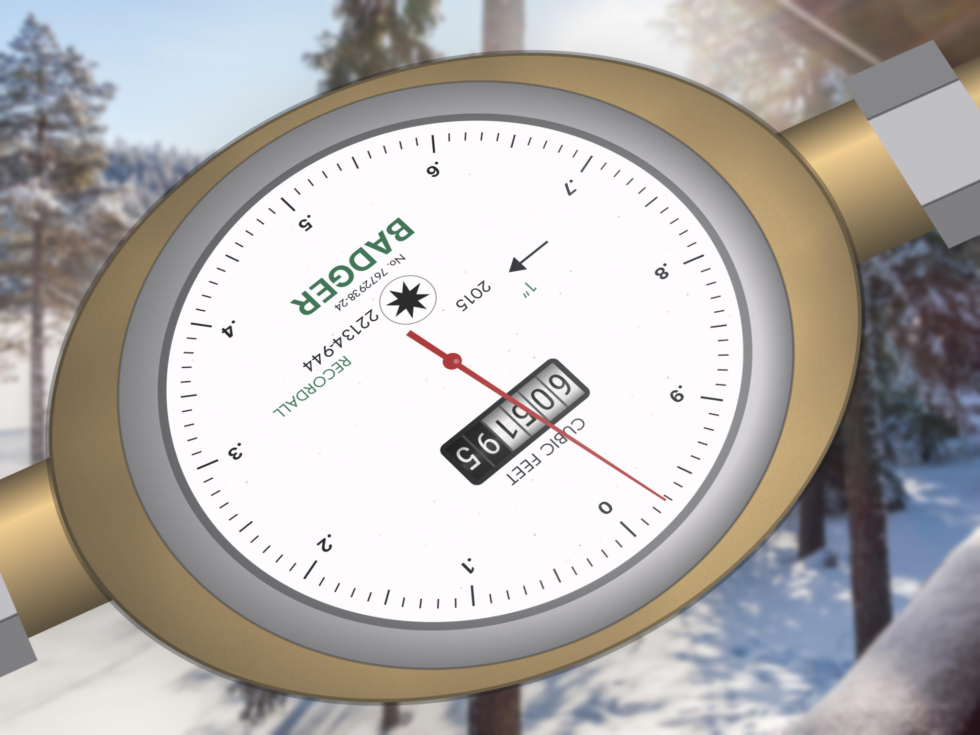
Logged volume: **605194.97** ft³
